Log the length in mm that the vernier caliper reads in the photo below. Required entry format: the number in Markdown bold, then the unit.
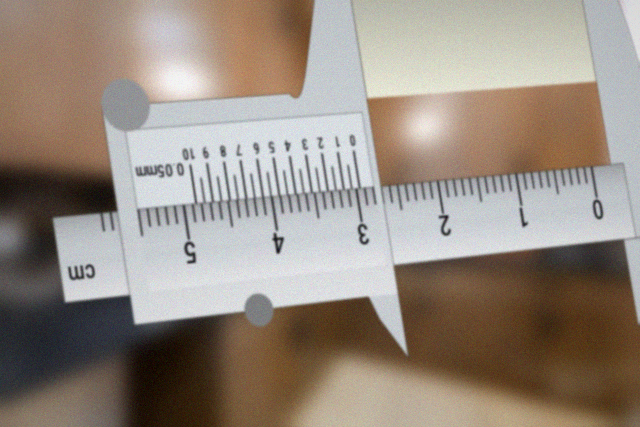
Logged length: **29.6** mm
